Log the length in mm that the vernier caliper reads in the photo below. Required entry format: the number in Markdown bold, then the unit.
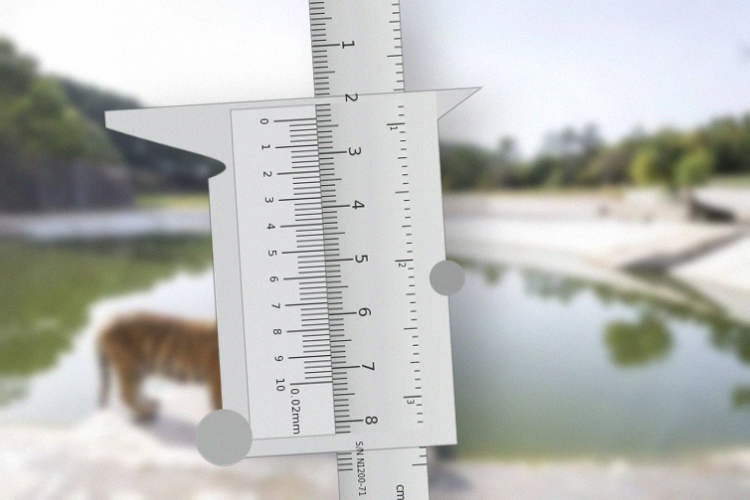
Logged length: **23.5** mm
